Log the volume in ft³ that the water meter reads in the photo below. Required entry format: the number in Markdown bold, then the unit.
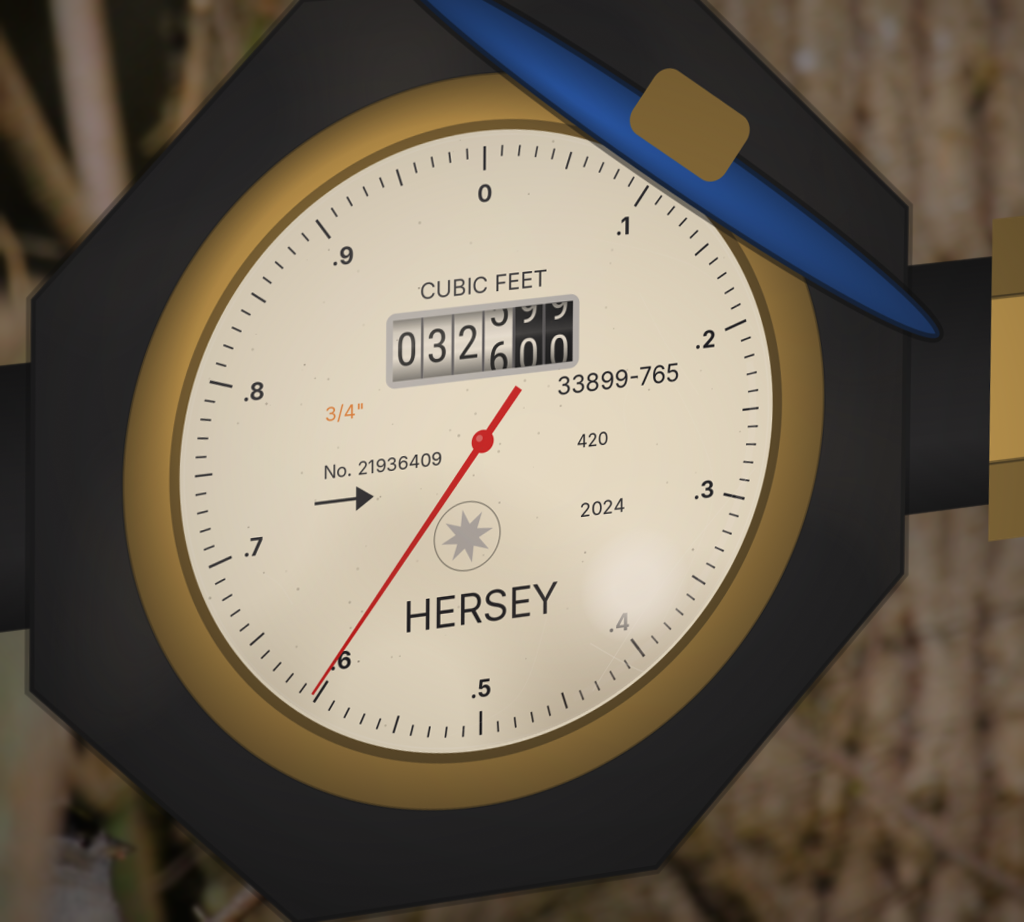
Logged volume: **32599.60** ft³
